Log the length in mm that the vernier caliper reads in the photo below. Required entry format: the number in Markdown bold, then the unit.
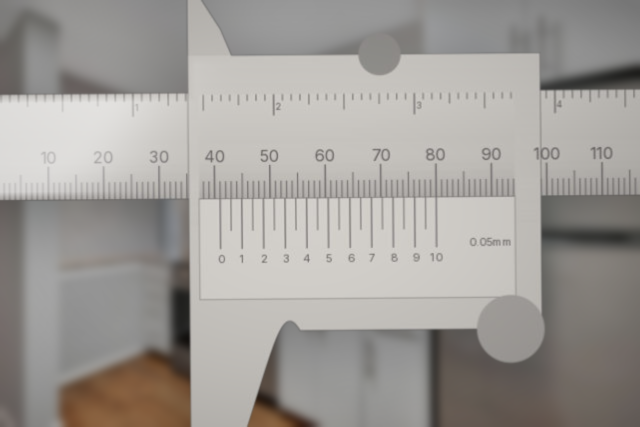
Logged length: **41.0** mm
